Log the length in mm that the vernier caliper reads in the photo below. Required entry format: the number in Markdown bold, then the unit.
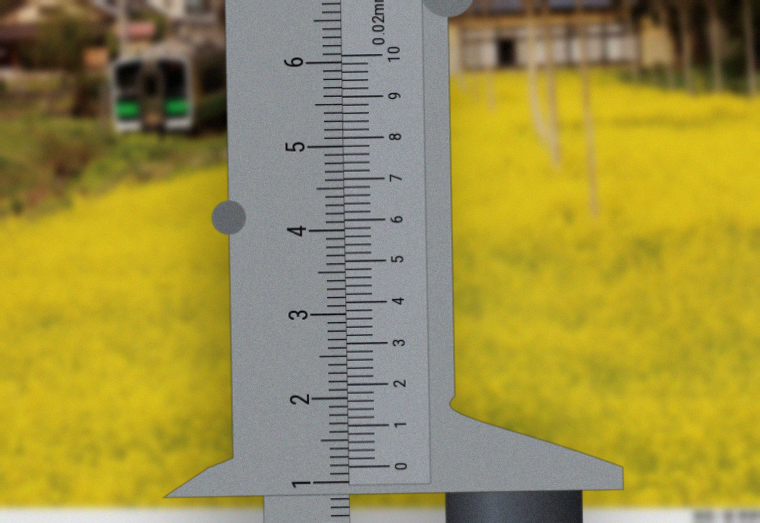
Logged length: **11.8** mm
